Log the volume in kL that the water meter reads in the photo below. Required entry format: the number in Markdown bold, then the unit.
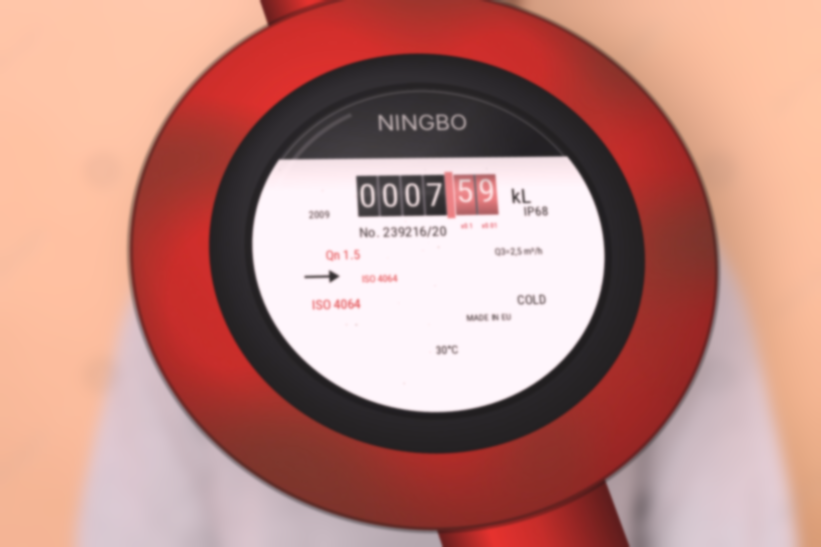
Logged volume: **7.59** kL
